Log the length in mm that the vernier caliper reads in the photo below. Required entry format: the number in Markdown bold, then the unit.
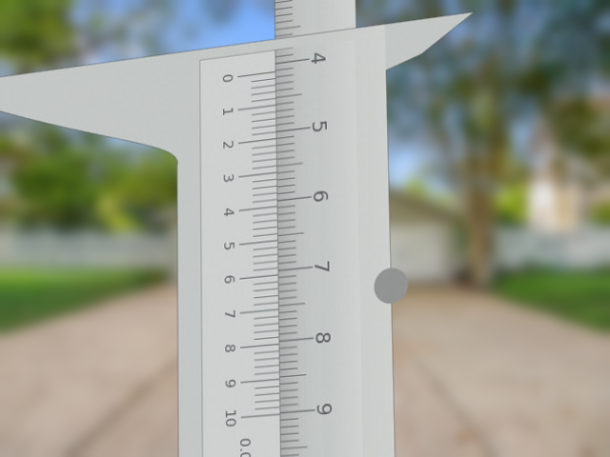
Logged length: **41.2** mm
